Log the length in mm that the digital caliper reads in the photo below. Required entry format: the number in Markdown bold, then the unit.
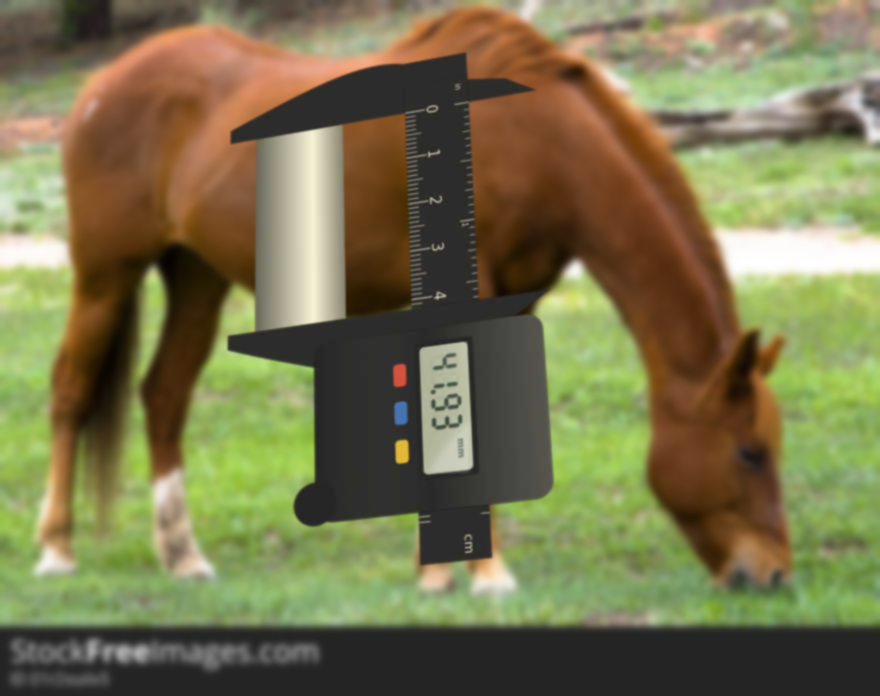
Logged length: **41.93** mm
